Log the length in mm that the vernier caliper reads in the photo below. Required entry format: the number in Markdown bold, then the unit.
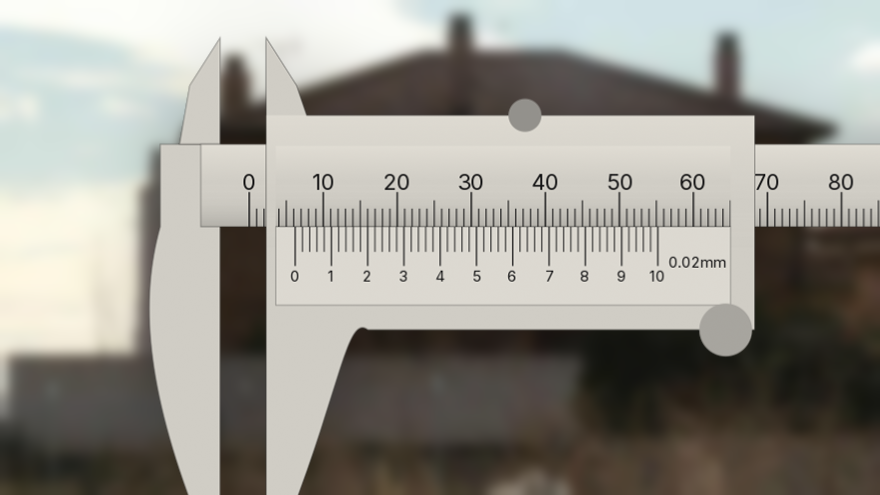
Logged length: **6.2** mm
